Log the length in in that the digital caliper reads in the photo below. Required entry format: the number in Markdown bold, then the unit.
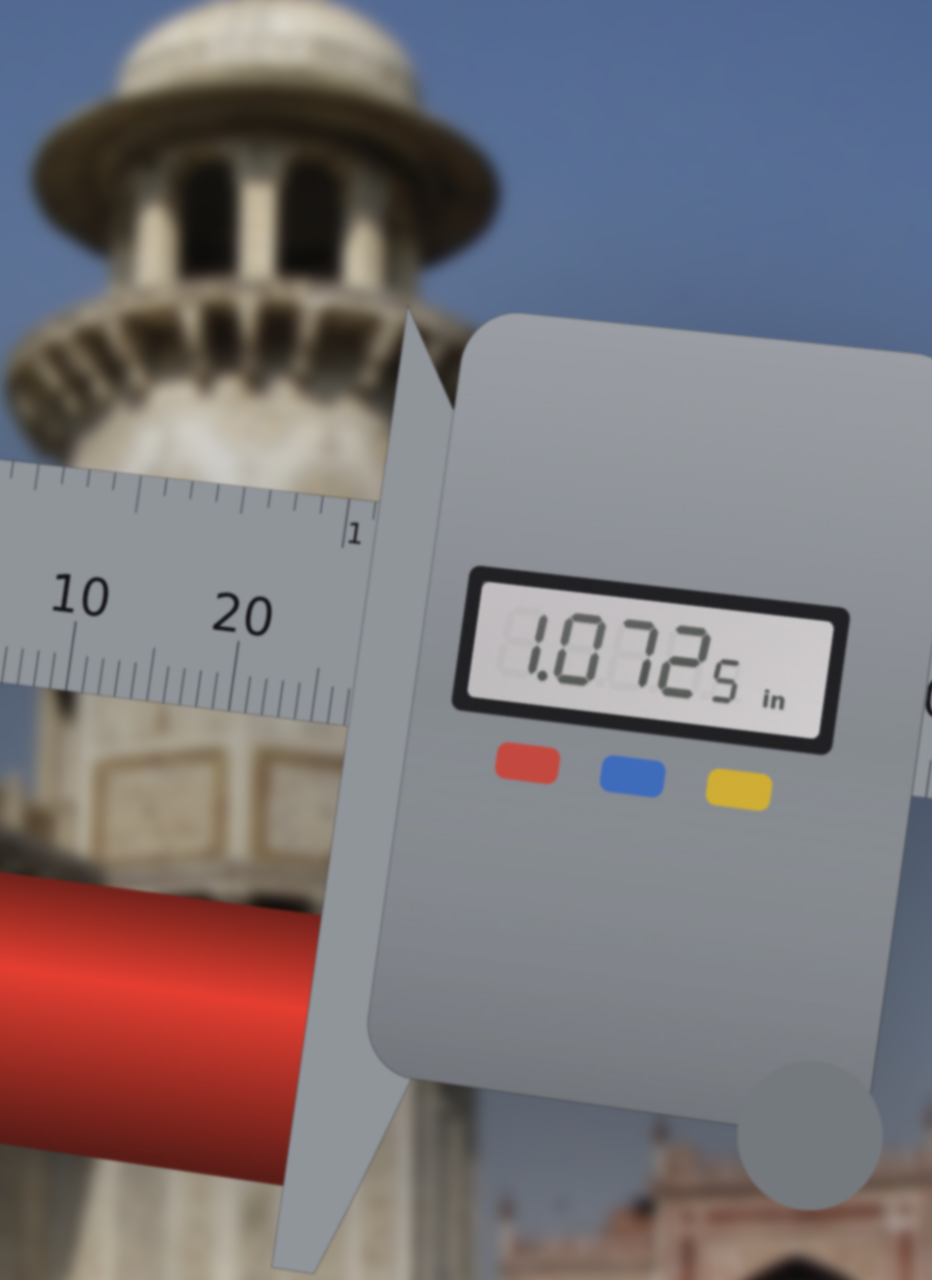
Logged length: **1.0725** in
